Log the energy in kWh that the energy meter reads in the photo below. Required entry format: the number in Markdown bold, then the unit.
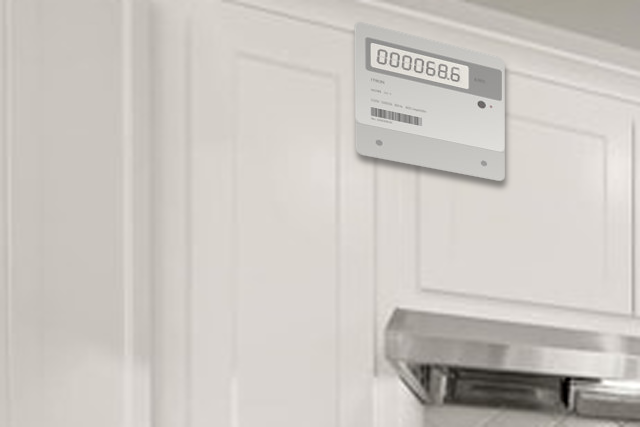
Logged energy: **68.6** kWh
